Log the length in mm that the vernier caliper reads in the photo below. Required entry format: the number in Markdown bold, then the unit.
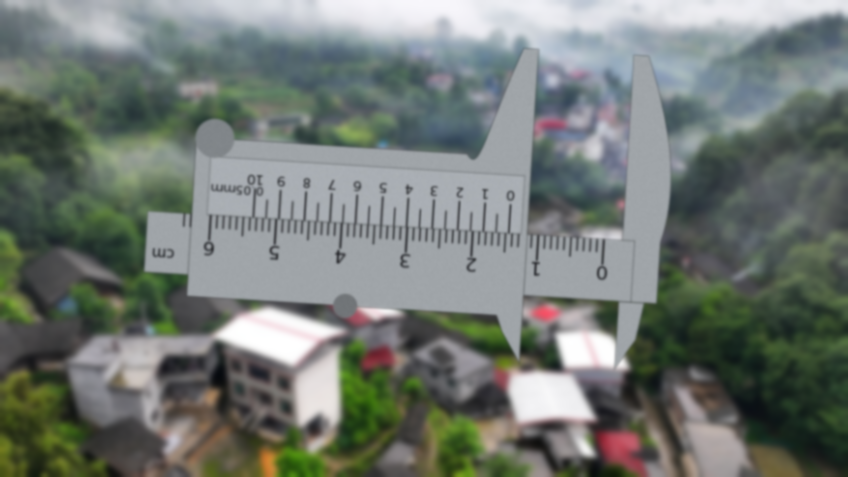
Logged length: **14.5** mm
